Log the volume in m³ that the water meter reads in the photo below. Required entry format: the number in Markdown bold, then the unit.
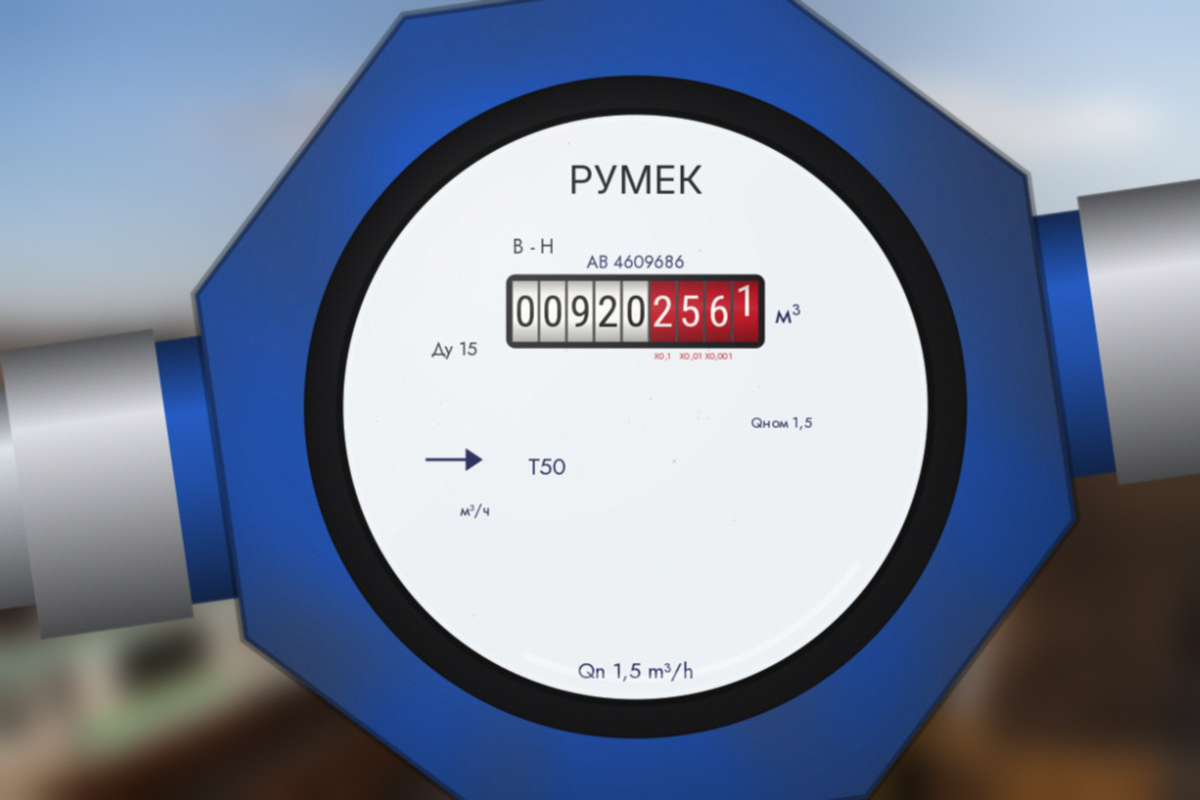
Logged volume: **920.2561** m³
